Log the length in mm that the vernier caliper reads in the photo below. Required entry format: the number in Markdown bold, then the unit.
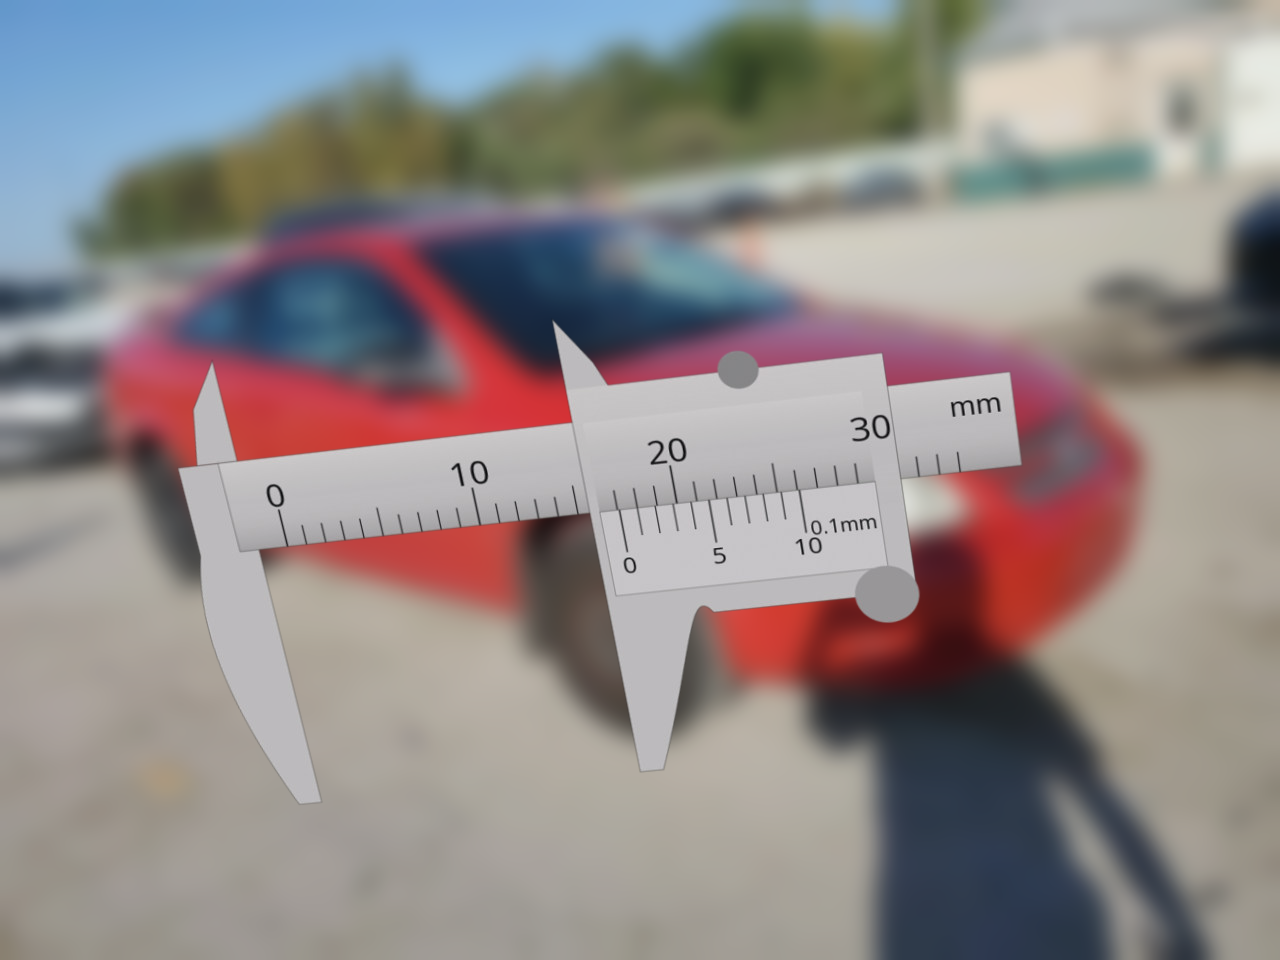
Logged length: **17.1** mm
